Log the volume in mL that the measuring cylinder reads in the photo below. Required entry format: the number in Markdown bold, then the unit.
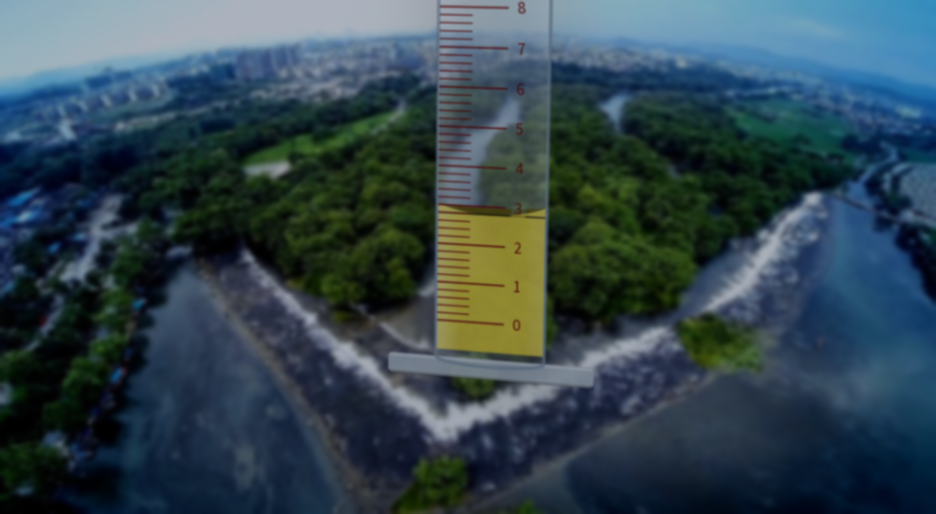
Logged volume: **2.8** mL
